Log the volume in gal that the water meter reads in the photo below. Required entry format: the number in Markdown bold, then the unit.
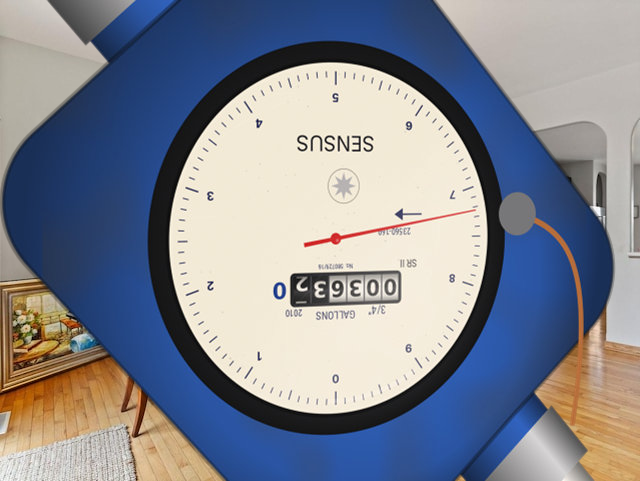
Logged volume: **36317.2** gal
